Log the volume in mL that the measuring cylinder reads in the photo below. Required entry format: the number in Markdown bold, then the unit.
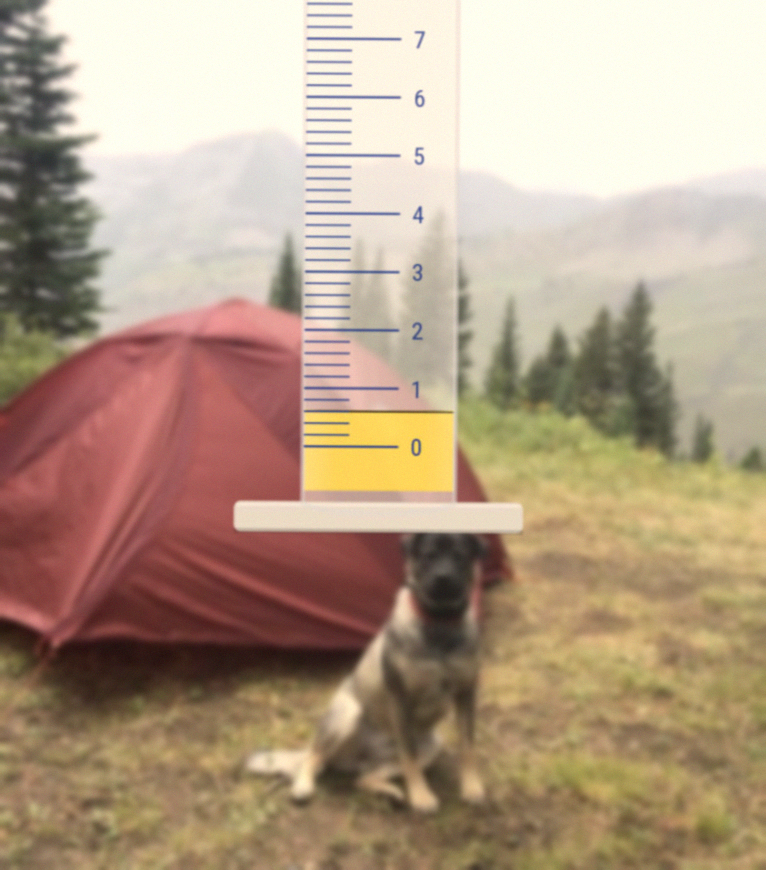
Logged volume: **0.6** mL
